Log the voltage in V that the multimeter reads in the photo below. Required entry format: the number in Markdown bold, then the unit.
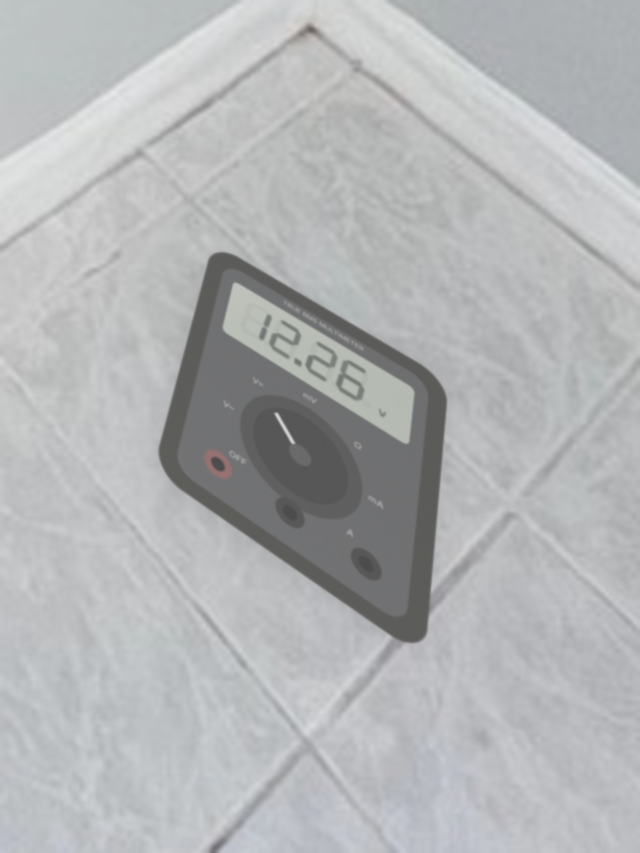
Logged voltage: **12.26** V
